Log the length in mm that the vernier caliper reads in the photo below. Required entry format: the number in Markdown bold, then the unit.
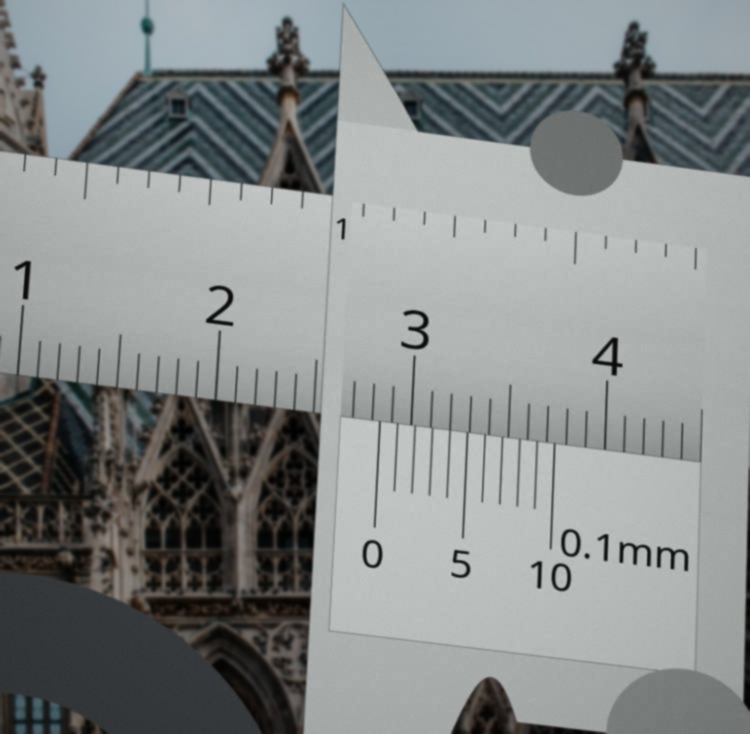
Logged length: **28.4** mm
